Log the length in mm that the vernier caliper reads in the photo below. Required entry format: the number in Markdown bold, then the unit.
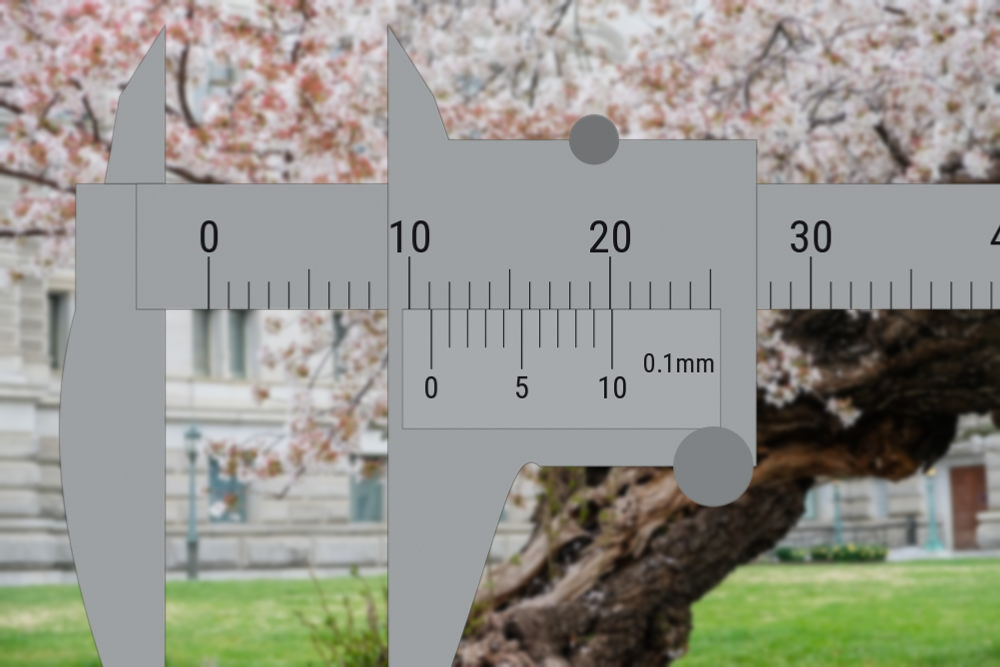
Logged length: **11.1** mm
